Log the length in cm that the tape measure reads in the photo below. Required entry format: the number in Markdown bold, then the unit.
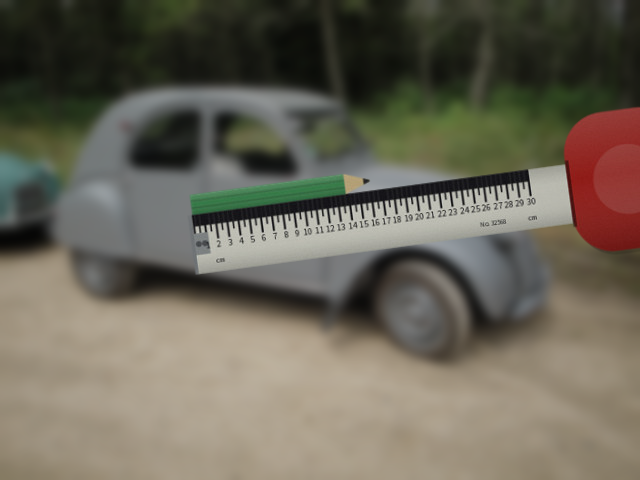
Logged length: **16** cm
